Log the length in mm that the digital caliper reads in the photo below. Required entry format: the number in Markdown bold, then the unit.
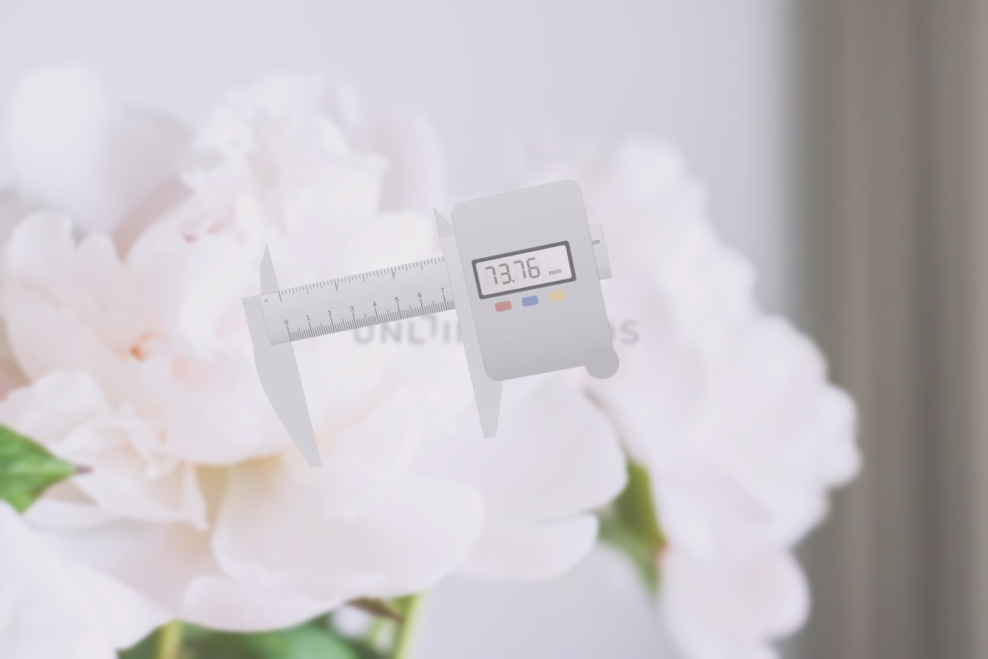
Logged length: **73.76** mm
